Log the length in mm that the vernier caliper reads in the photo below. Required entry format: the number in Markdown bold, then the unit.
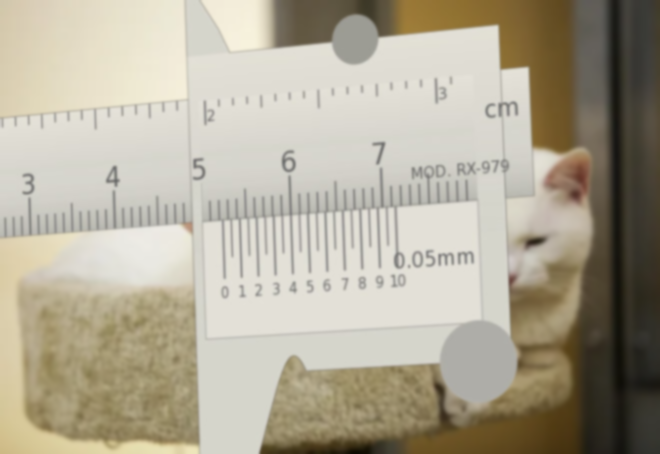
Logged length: **52.4** mm
